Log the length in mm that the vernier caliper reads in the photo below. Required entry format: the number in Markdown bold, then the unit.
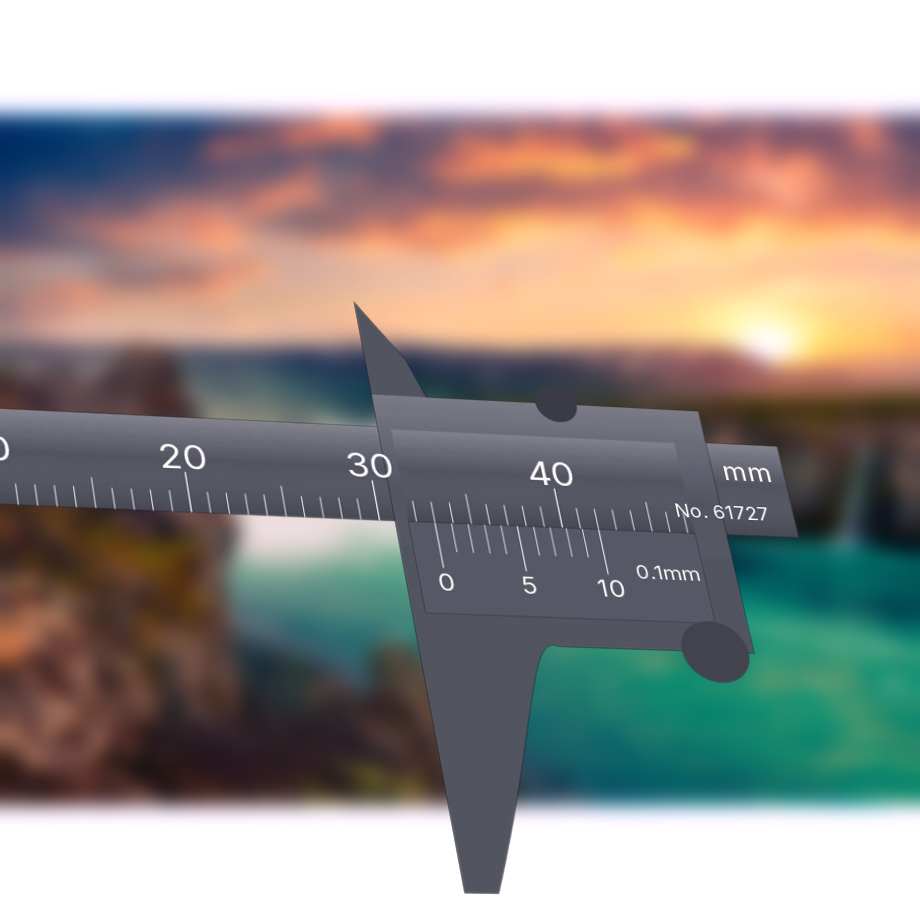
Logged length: **33.0** mm
